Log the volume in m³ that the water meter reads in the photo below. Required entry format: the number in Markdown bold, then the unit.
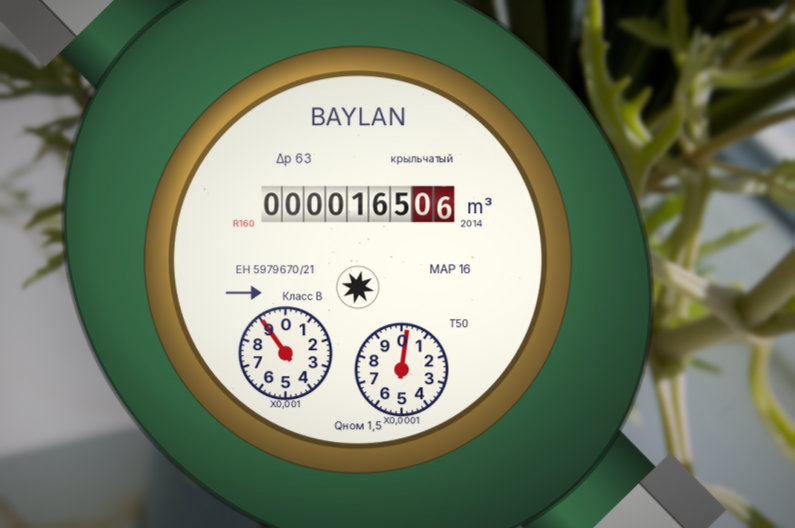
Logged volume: **165.0590** m³
